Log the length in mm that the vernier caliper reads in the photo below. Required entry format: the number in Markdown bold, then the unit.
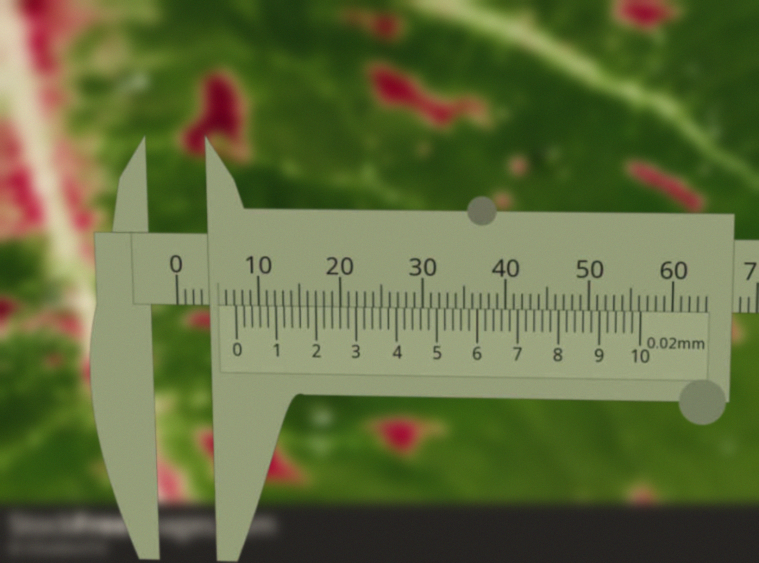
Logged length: **7.2** mm
